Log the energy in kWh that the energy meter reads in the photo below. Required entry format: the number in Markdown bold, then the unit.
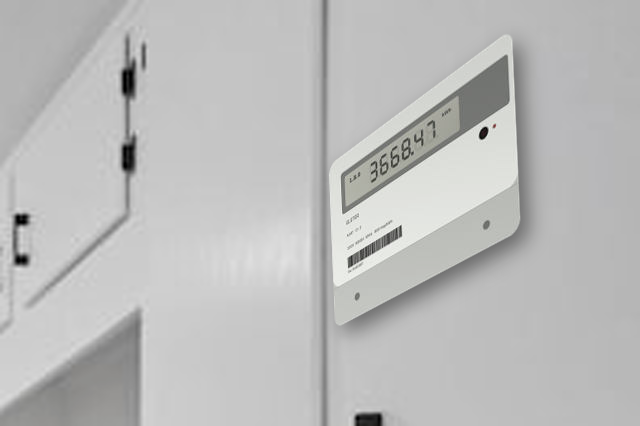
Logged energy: **3668.47** kWh
